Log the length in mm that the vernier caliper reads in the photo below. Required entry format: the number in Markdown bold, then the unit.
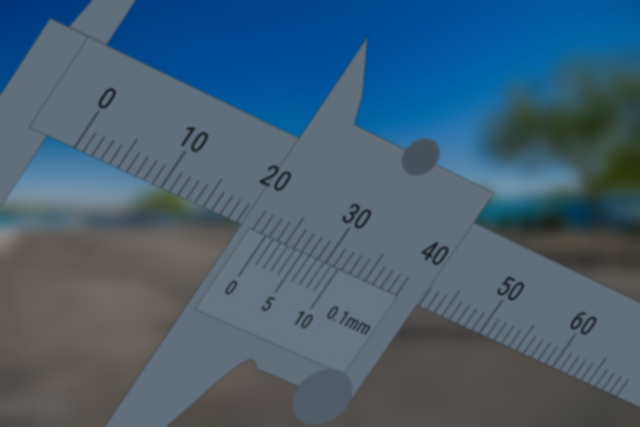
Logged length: **22.6** mm
